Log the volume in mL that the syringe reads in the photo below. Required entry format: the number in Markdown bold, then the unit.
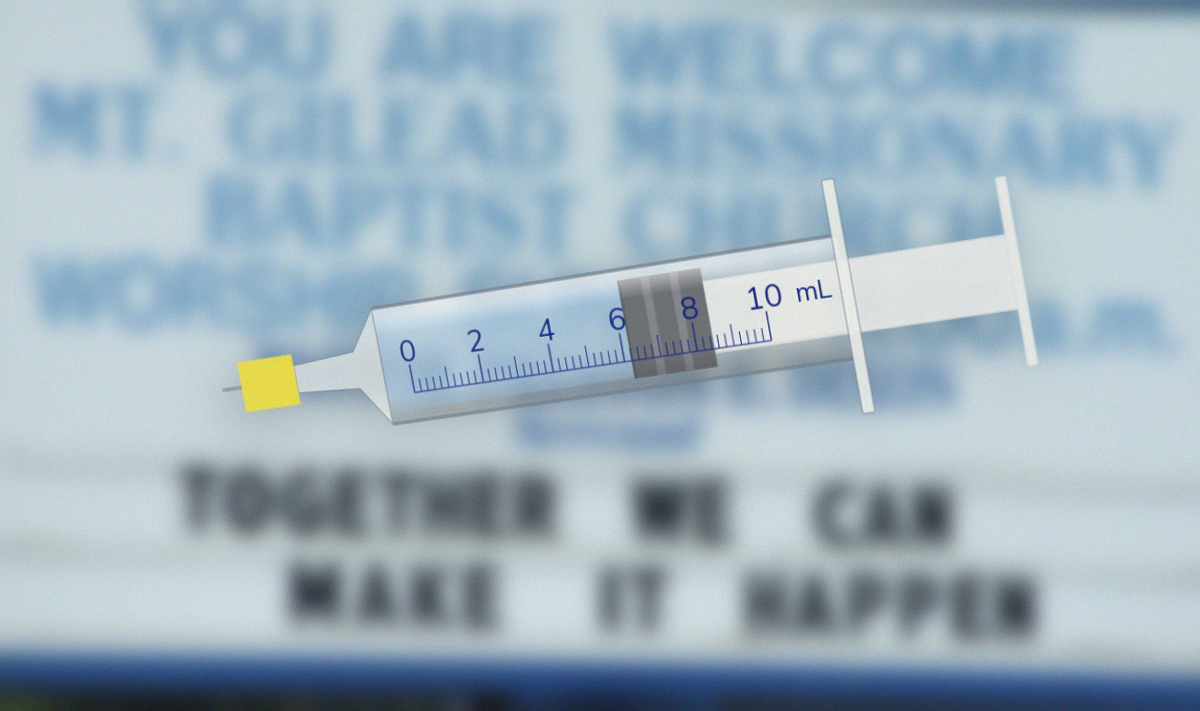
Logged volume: **6.2** mL
